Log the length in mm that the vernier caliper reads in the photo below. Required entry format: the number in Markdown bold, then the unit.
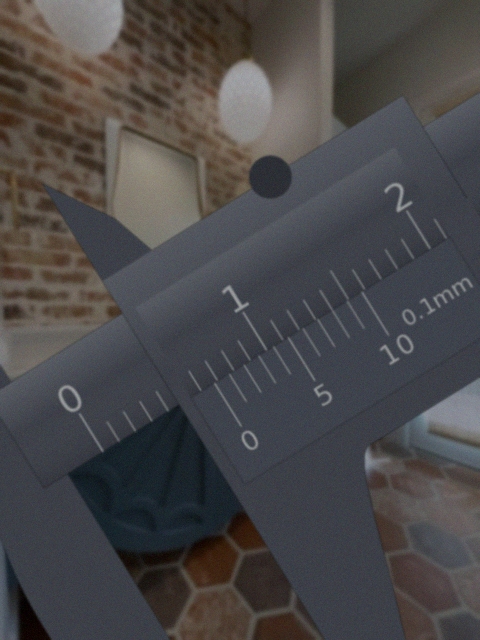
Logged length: **6.8** mm
